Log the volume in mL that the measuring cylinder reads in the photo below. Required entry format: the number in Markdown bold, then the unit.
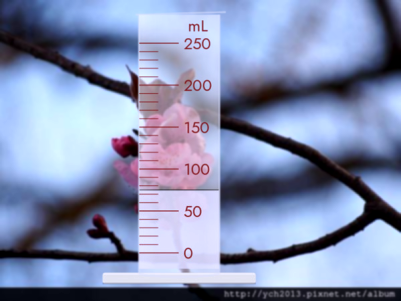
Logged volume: **75** mL
